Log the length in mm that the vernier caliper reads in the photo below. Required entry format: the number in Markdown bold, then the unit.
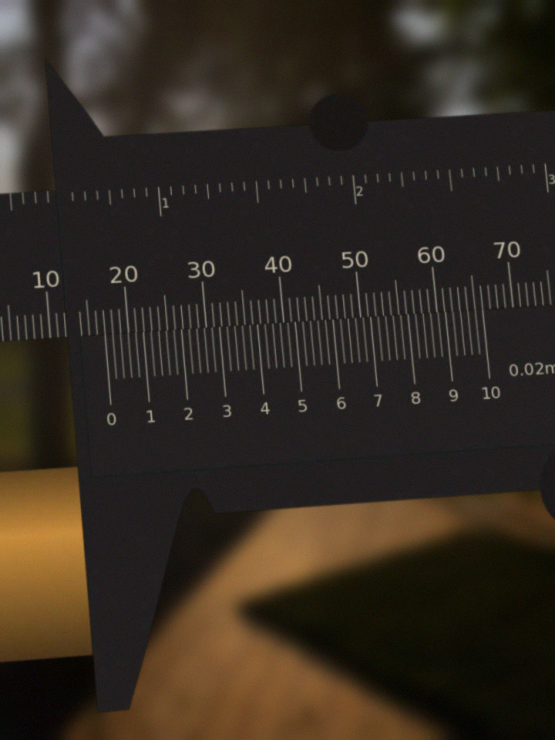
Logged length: **17.0** mm
